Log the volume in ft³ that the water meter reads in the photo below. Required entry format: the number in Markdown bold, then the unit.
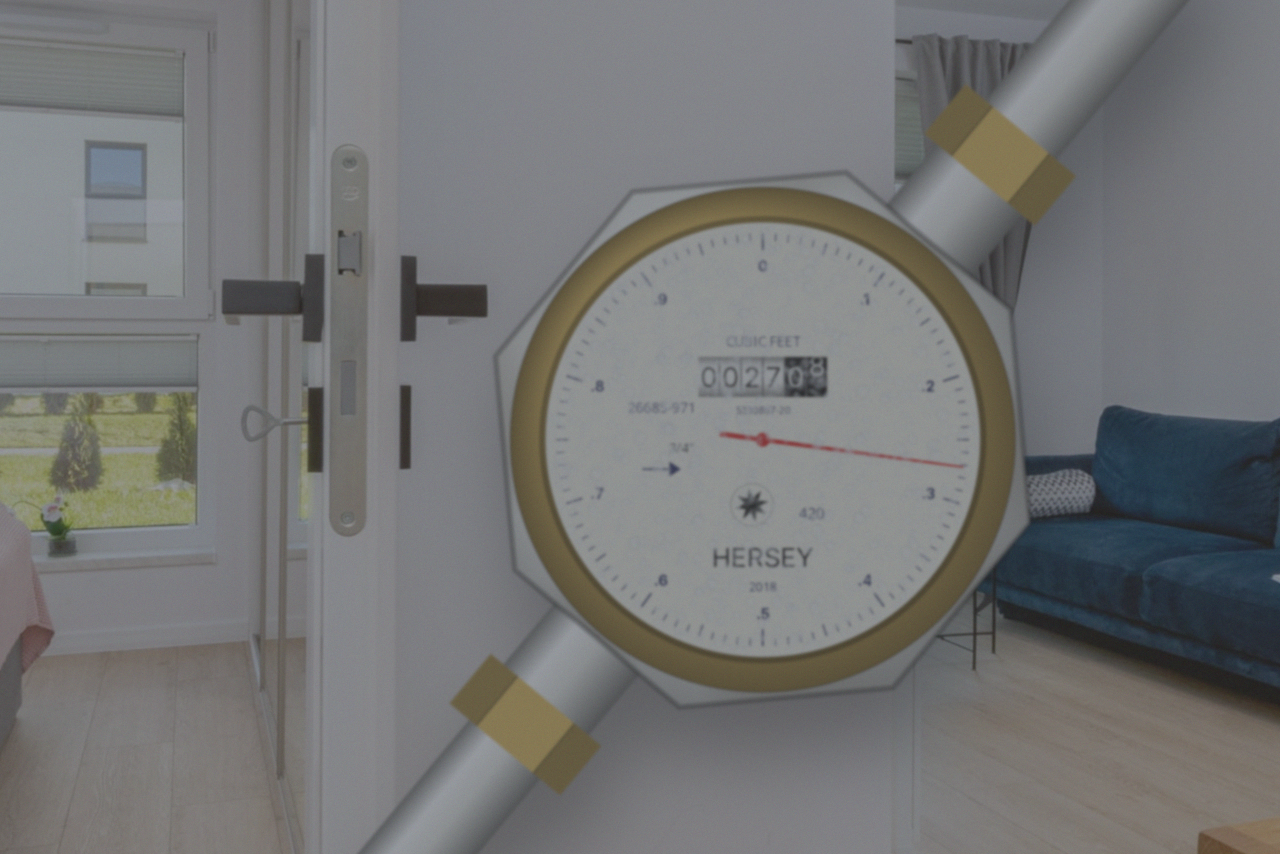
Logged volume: **2708.27** ft³
